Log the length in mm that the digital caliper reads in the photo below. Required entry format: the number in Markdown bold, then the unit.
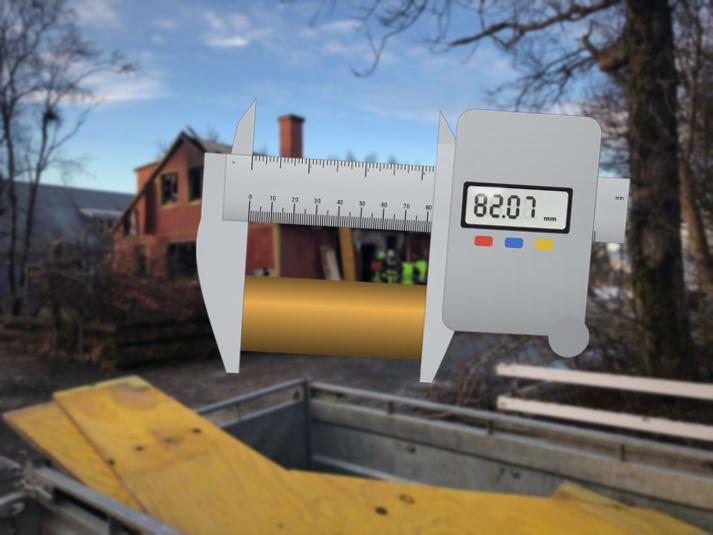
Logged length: **82.07** mm
